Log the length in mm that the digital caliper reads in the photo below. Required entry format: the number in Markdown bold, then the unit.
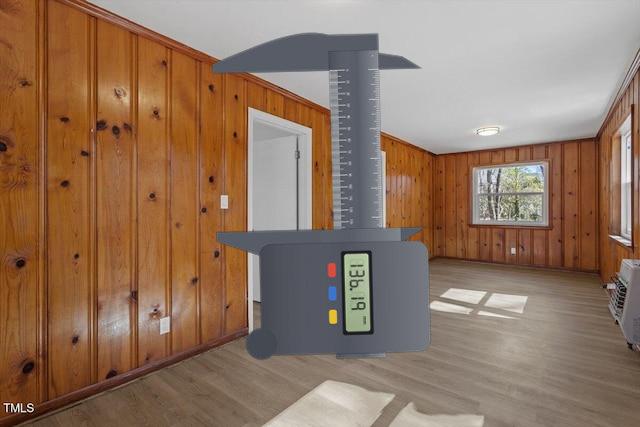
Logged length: **136.19** mm
